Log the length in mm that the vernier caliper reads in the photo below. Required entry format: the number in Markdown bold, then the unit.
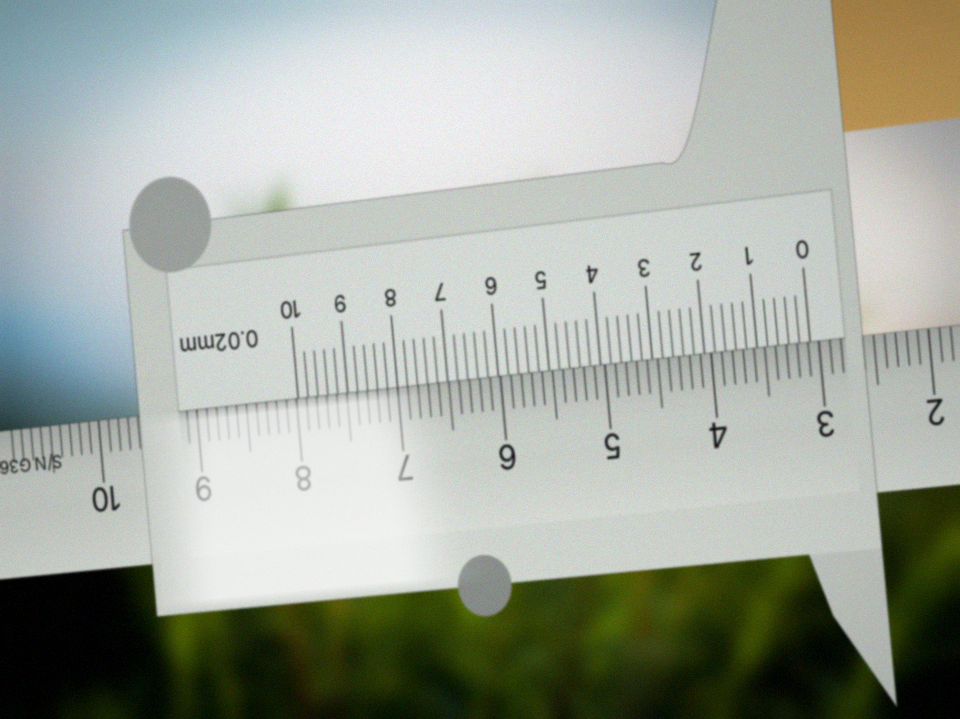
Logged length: **30.8** mm
